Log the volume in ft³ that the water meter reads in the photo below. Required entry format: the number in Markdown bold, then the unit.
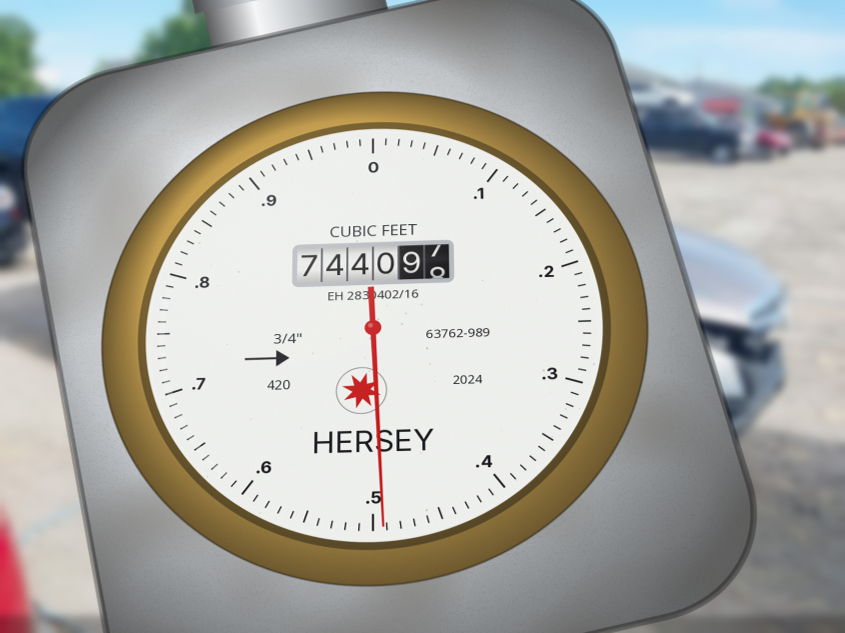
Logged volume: **744097.49** ft³
